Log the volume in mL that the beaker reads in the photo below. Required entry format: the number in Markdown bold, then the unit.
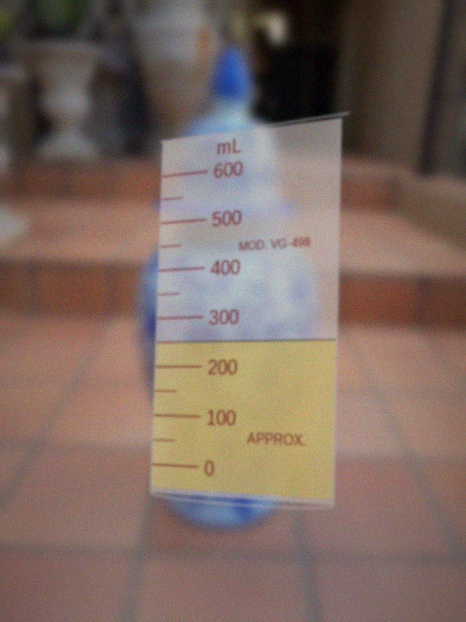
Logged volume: **250** mL
